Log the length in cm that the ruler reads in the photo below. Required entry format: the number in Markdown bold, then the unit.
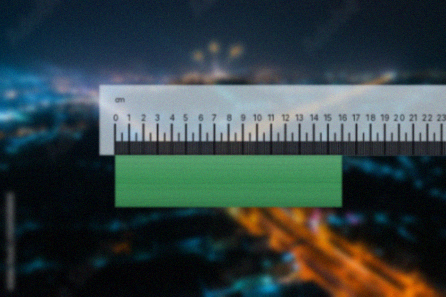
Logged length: **16** cm
